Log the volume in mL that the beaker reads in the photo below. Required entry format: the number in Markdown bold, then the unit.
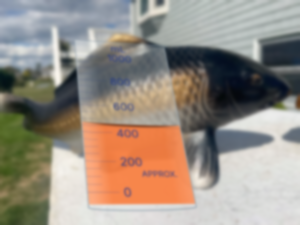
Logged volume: **450** mL
